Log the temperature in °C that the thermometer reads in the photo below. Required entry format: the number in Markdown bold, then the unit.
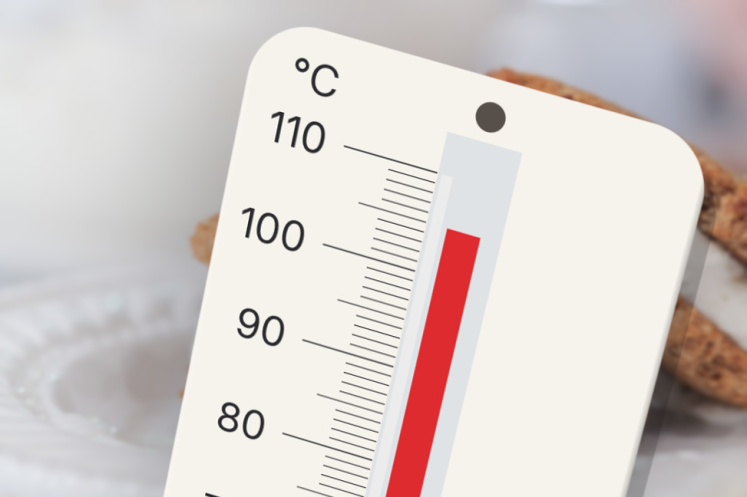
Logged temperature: **105** °C
